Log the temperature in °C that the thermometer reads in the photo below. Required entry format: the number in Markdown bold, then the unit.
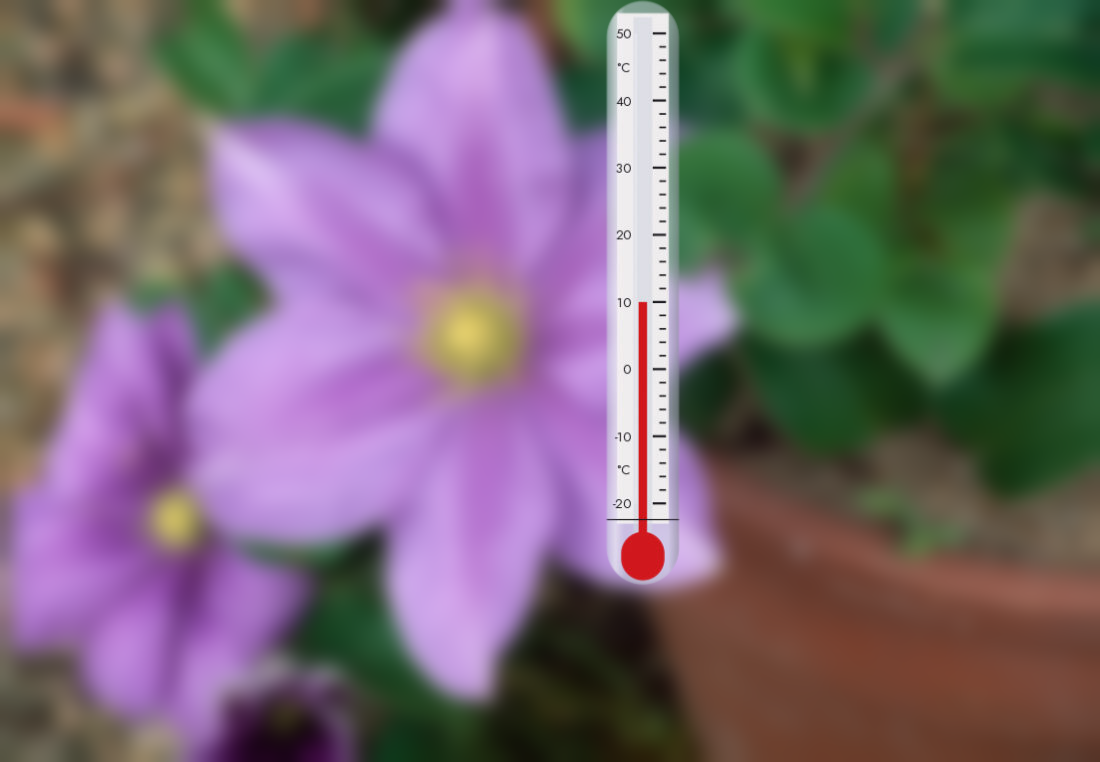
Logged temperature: **10** °C
